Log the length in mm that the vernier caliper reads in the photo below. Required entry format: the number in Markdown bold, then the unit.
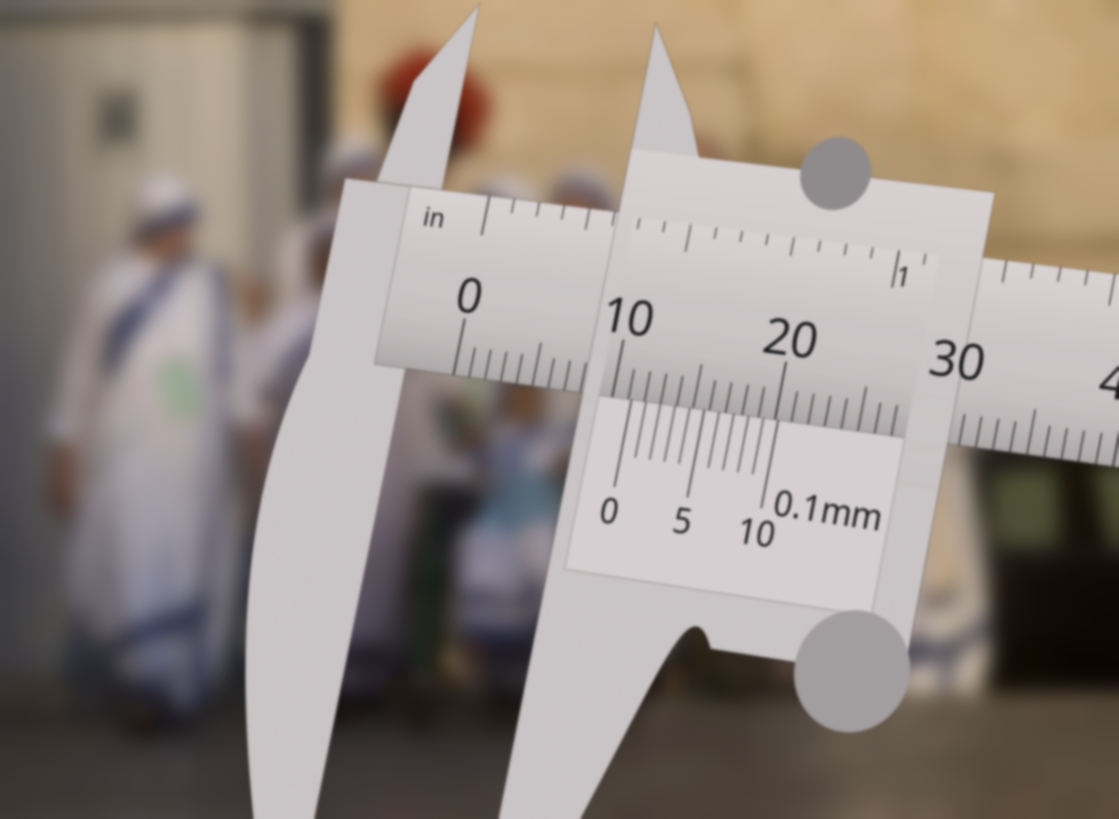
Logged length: **11.2** mm
